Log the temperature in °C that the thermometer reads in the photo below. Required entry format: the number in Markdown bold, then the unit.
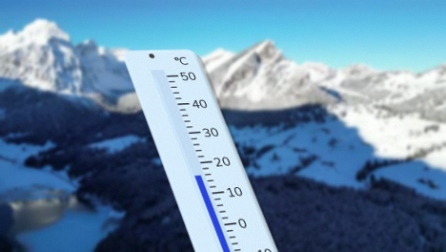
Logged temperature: **16** °C
